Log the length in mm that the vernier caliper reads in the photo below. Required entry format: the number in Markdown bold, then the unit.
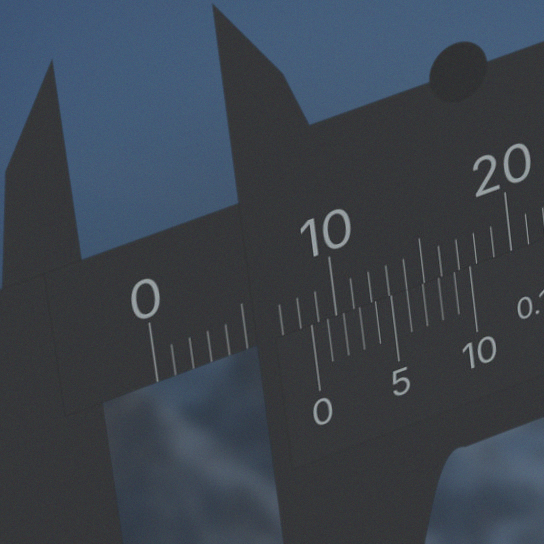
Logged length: **8.6** mm
